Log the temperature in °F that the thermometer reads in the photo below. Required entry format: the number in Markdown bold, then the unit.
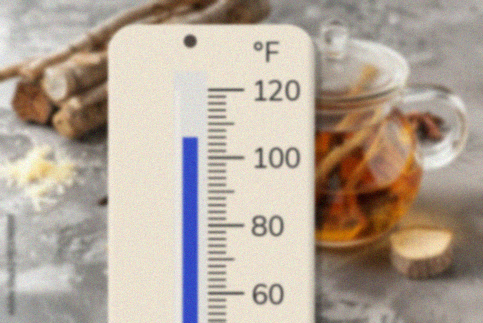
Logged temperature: **106** °F
